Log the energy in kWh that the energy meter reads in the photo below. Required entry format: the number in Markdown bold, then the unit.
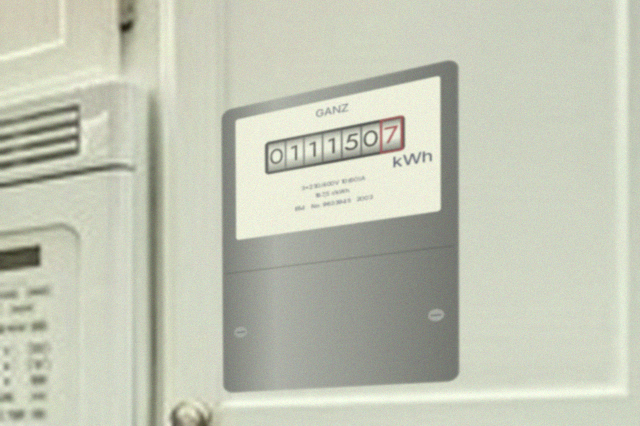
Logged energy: **11150.7** kWh
